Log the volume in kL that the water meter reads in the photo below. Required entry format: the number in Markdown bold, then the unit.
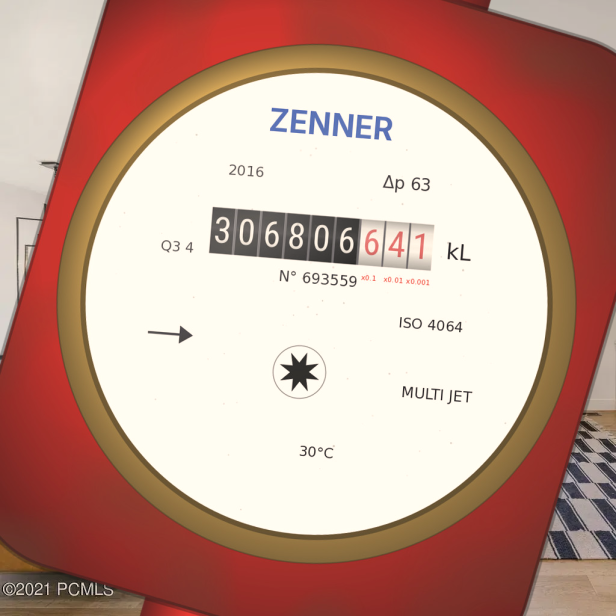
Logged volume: **306806.641** kL
